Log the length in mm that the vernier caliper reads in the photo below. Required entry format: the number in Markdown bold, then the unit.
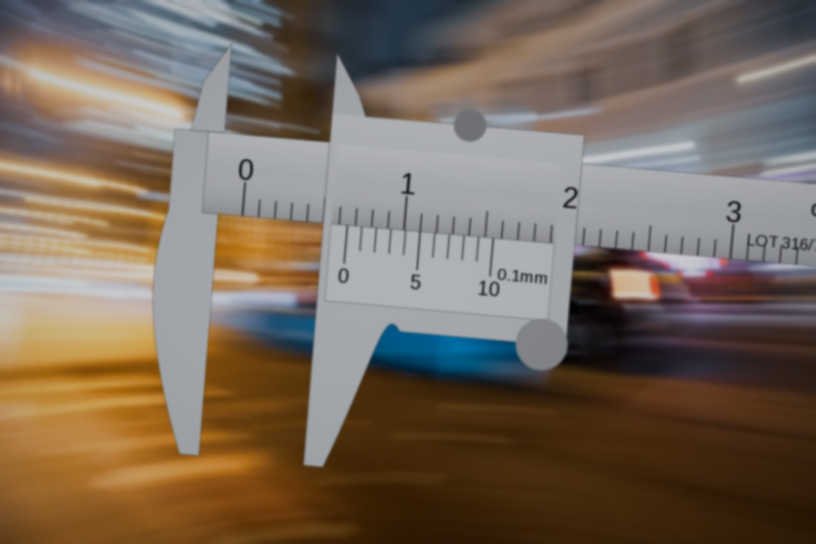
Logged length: **6.5** mm
